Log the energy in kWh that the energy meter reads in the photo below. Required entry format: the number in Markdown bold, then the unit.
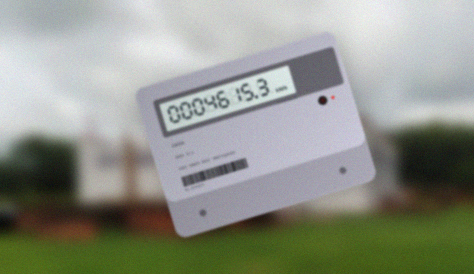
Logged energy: **4615.3** kWh
